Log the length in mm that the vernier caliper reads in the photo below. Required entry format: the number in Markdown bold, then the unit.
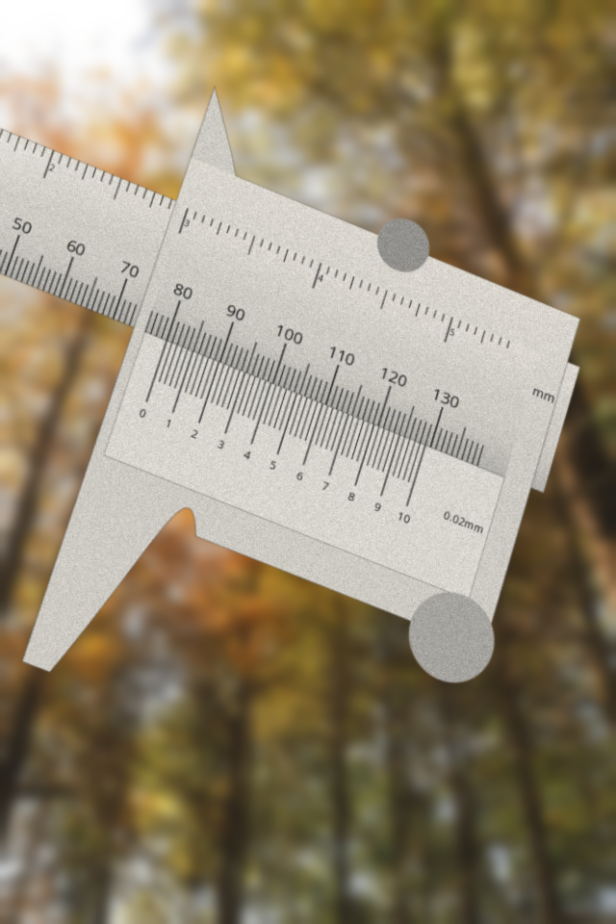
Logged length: **80.0** mm
